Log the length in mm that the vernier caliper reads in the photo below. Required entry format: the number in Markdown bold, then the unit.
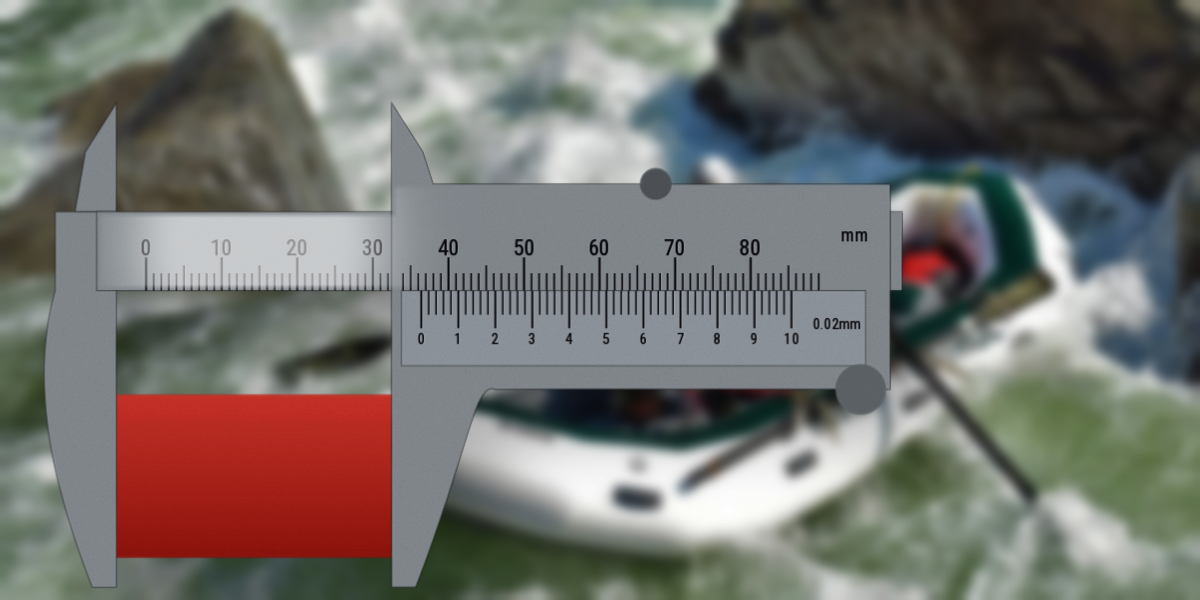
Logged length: **36.4** mm
